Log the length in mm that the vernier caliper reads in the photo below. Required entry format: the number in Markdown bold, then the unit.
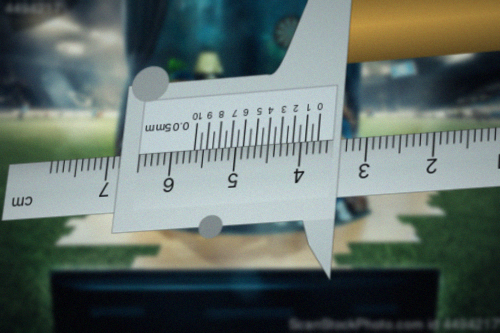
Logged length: **37.4** mm
